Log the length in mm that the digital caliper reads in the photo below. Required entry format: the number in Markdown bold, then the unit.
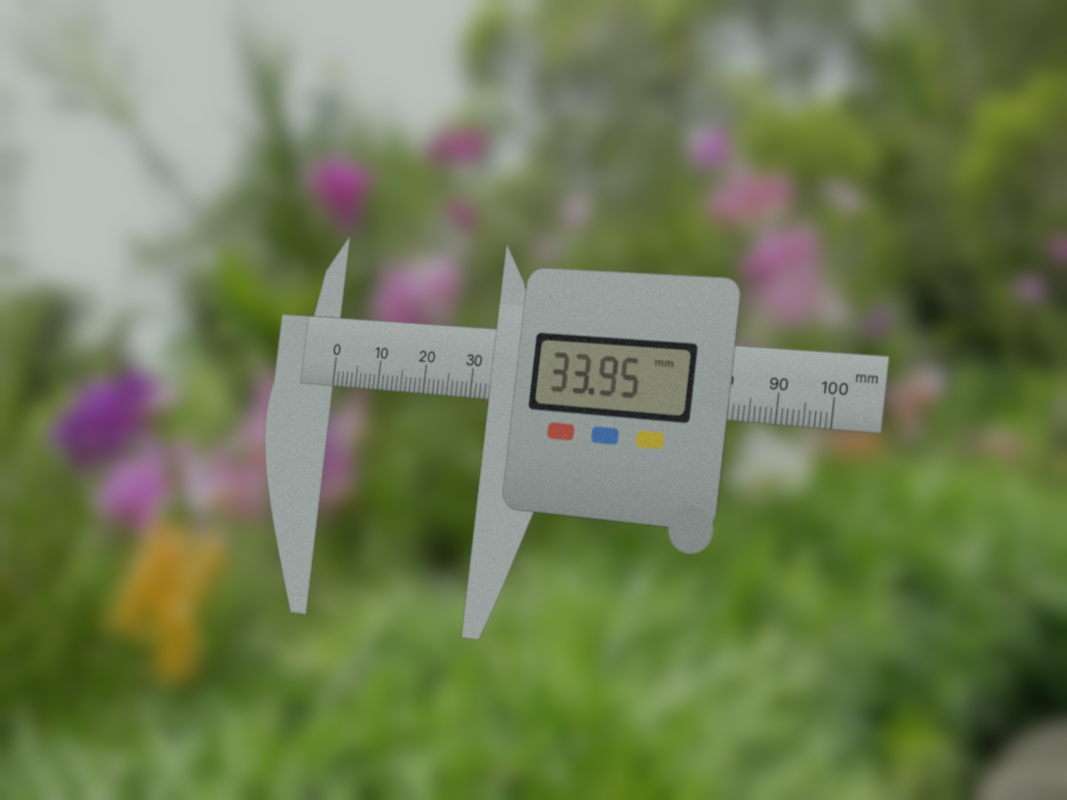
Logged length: **33.95** mm
